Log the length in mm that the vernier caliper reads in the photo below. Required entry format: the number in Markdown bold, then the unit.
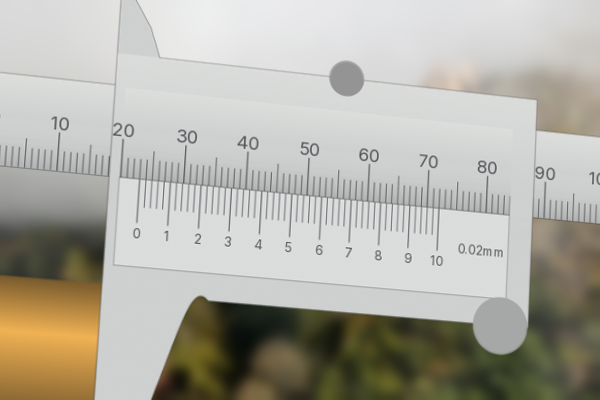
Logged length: **23.0** mm
